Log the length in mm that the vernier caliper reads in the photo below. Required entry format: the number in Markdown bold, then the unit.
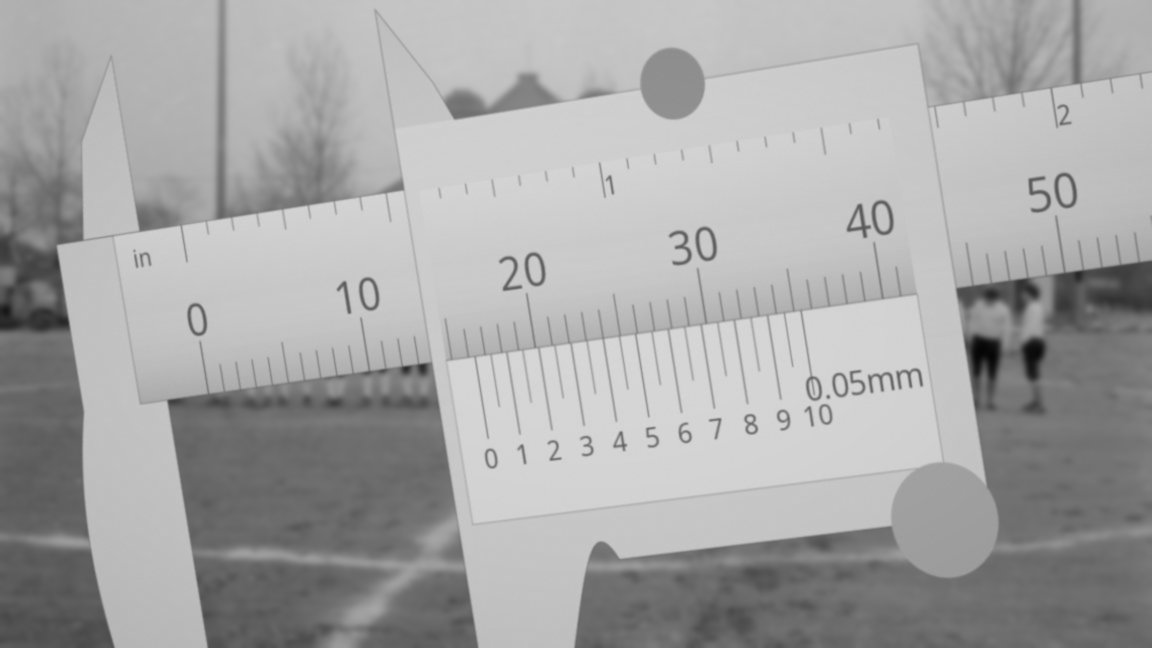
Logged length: **16.4** mm
